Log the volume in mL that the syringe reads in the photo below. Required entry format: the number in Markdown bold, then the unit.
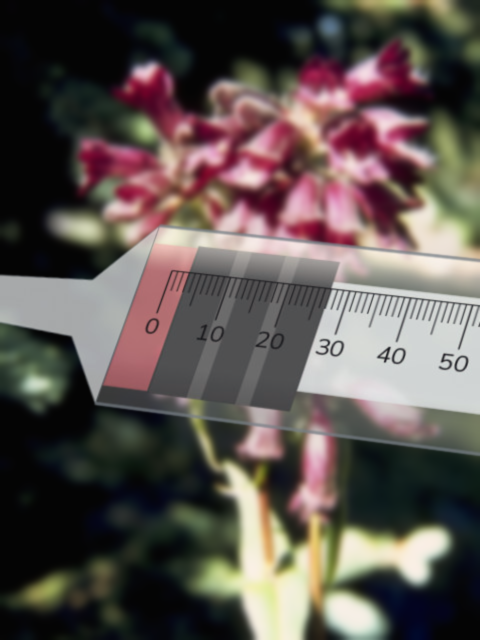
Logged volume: **3** mL
